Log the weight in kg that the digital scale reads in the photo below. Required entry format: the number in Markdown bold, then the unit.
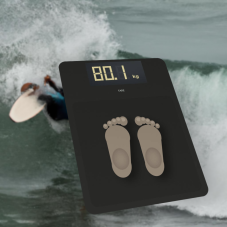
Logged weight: **80.1** kg
